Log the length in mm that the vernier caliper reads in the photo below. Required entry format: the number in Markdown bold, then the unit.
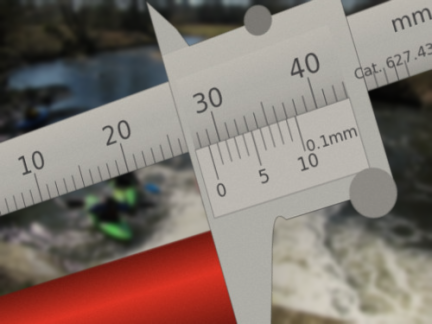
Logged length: **28.8** mm
